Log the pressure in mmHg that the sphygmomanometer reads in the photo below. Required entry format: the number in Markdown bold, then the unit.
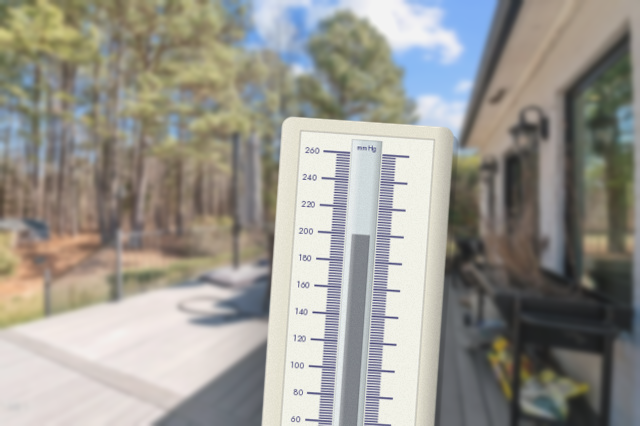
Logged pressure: **200** mmHg
